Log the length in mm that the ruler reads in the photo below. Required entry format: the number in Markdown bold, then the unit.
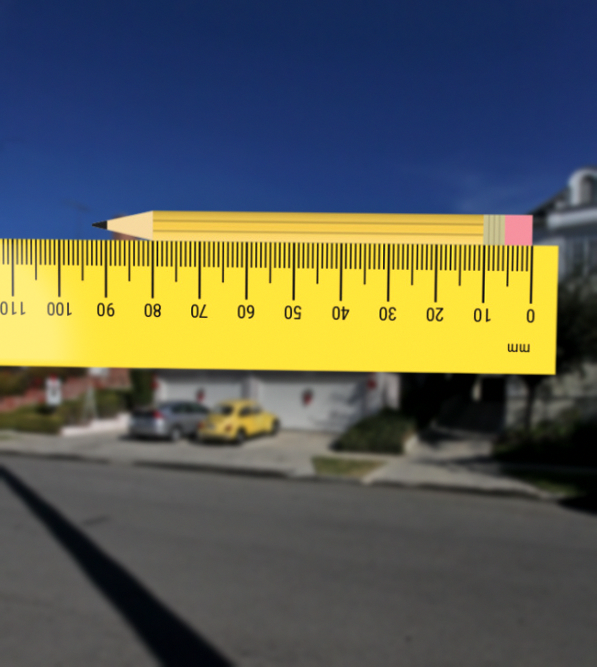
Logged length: **93** mm
